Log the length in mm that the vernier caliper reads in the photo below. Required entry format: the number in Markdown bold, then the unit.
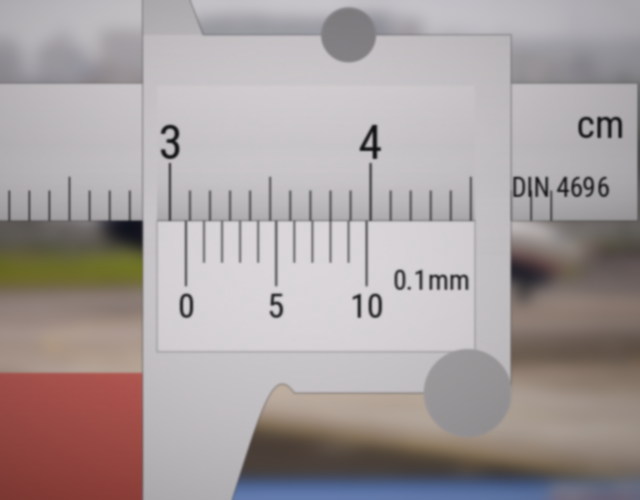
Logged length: **30.8** mm
